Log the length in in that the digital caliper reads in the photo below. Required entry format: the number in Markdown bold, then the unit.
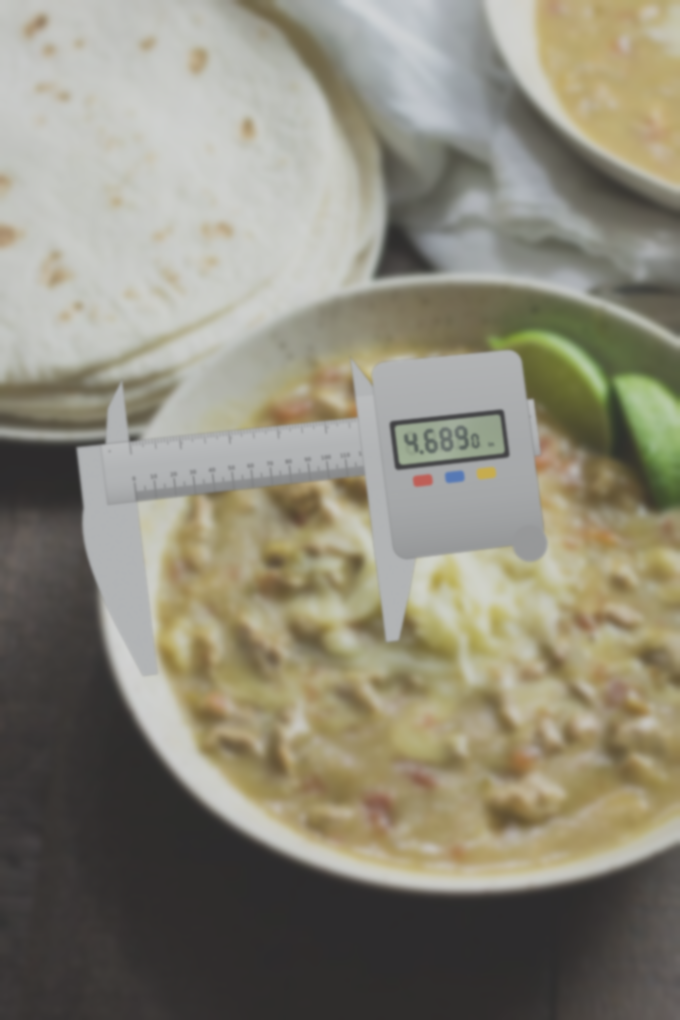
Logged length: **4.6890** in
